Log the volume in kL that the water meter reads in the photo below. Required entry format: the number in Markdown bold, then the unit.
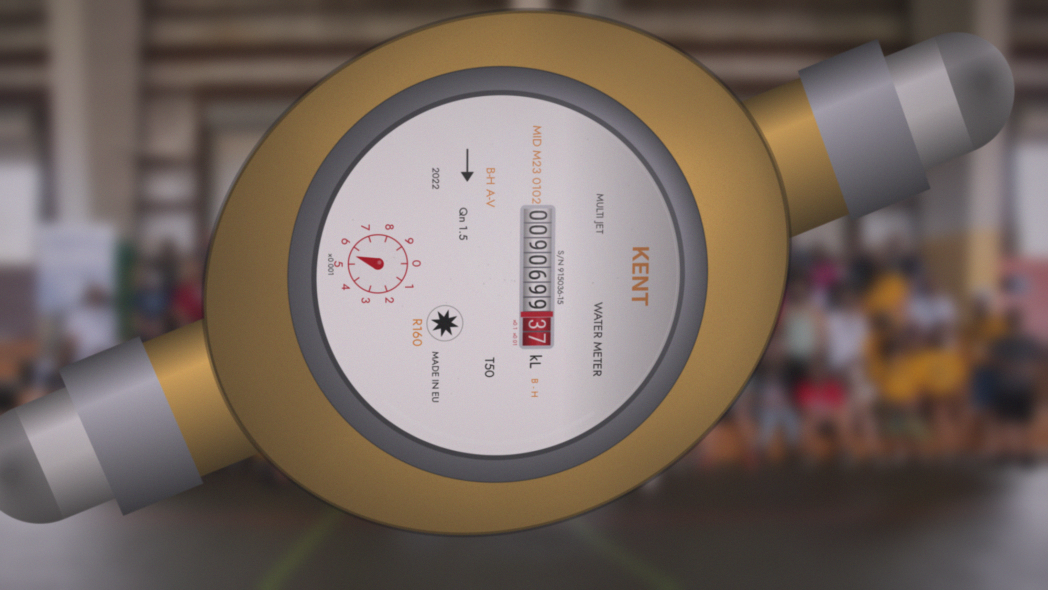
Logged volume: **90699.375** kL
